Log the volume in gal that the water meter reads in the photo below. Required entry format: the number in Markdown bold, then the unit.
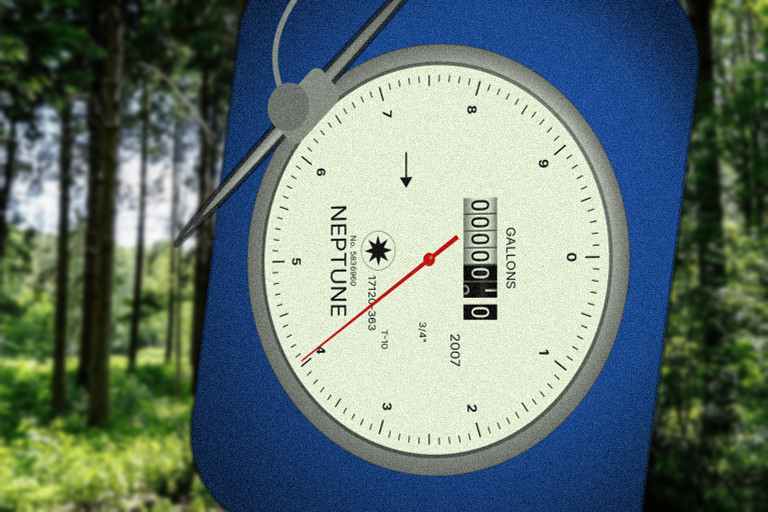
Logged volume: **14.0** gal
